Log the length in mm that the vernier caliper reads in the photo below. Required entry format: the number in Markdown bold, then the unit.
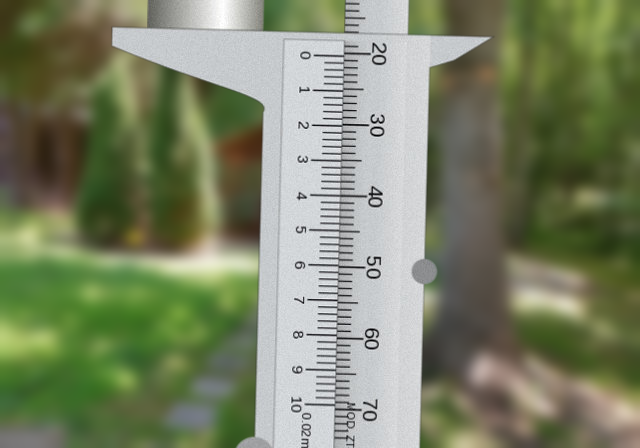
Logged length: **20.4** mm
